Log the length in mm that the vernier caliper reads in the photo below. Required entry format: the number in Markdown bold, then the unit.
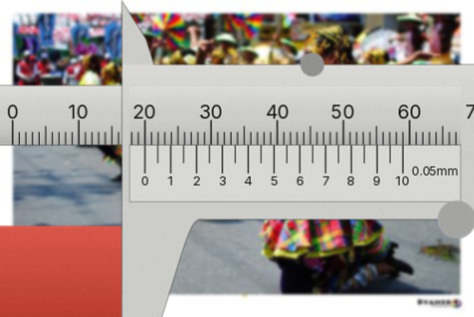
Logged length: **20.0** mm
